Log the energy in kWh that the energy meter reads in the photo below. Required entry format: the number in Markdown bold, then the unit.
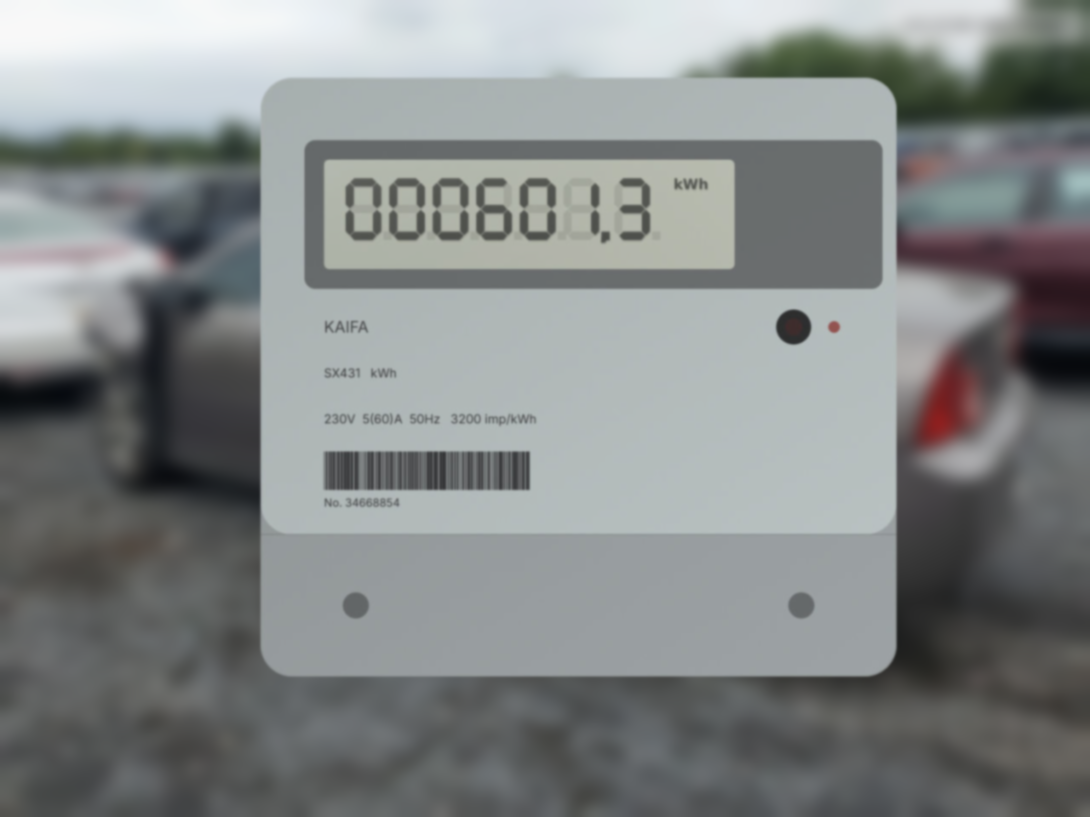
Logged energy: **601.3** kWh
